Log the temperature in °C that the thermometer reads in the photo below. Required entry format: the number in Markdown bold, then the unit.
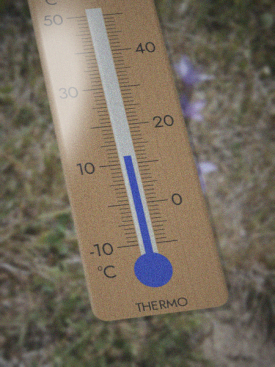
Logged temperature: **12** °C
